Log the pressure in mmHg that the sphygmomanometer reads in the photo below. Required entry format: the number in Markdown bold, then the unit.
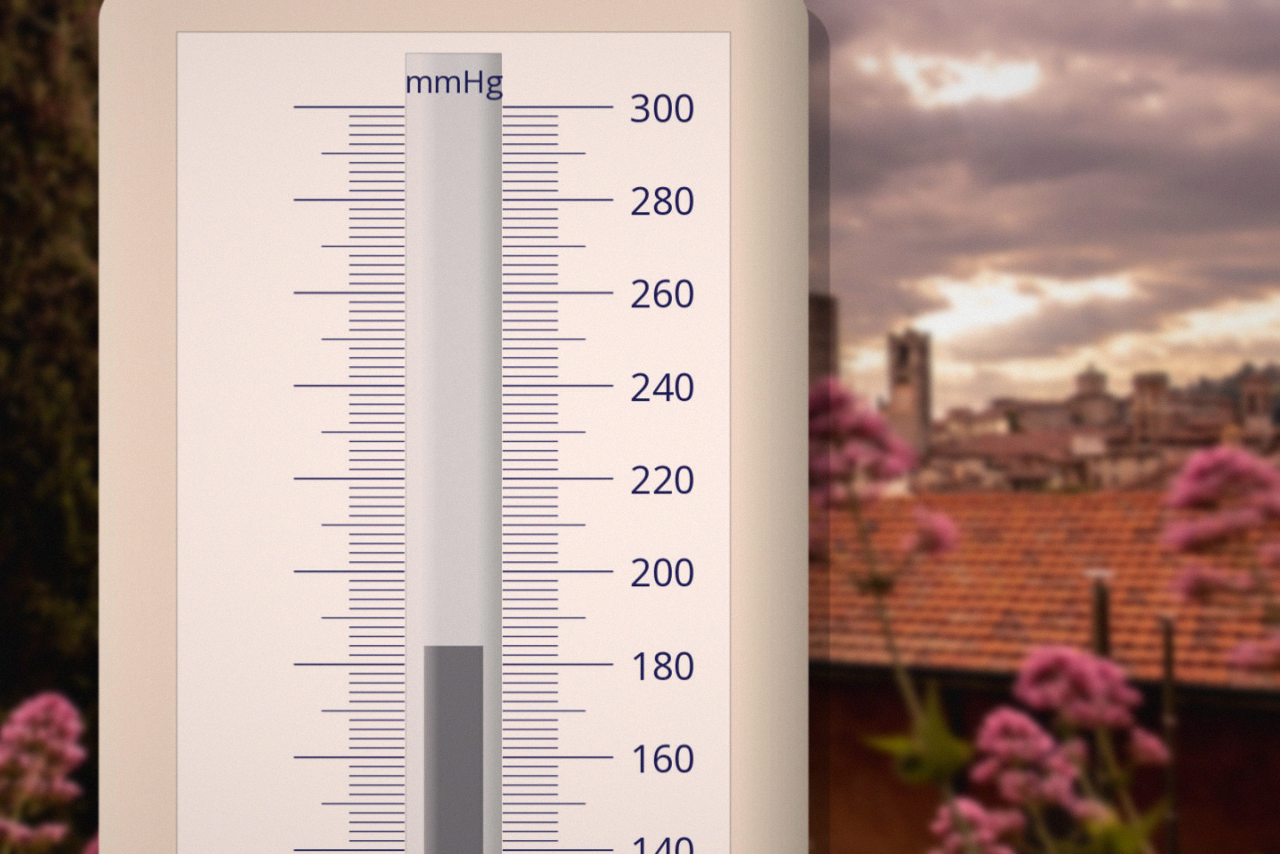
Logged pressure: **184** mmHg
